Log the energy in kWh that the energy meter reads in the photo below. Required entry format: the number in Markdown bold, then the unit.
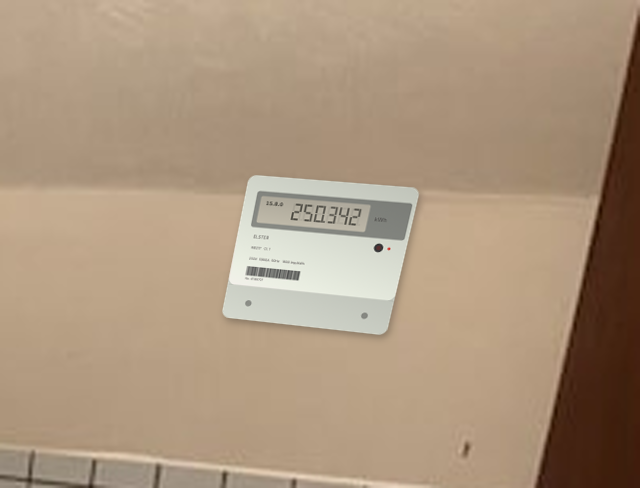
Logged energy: **250.342** kWh
